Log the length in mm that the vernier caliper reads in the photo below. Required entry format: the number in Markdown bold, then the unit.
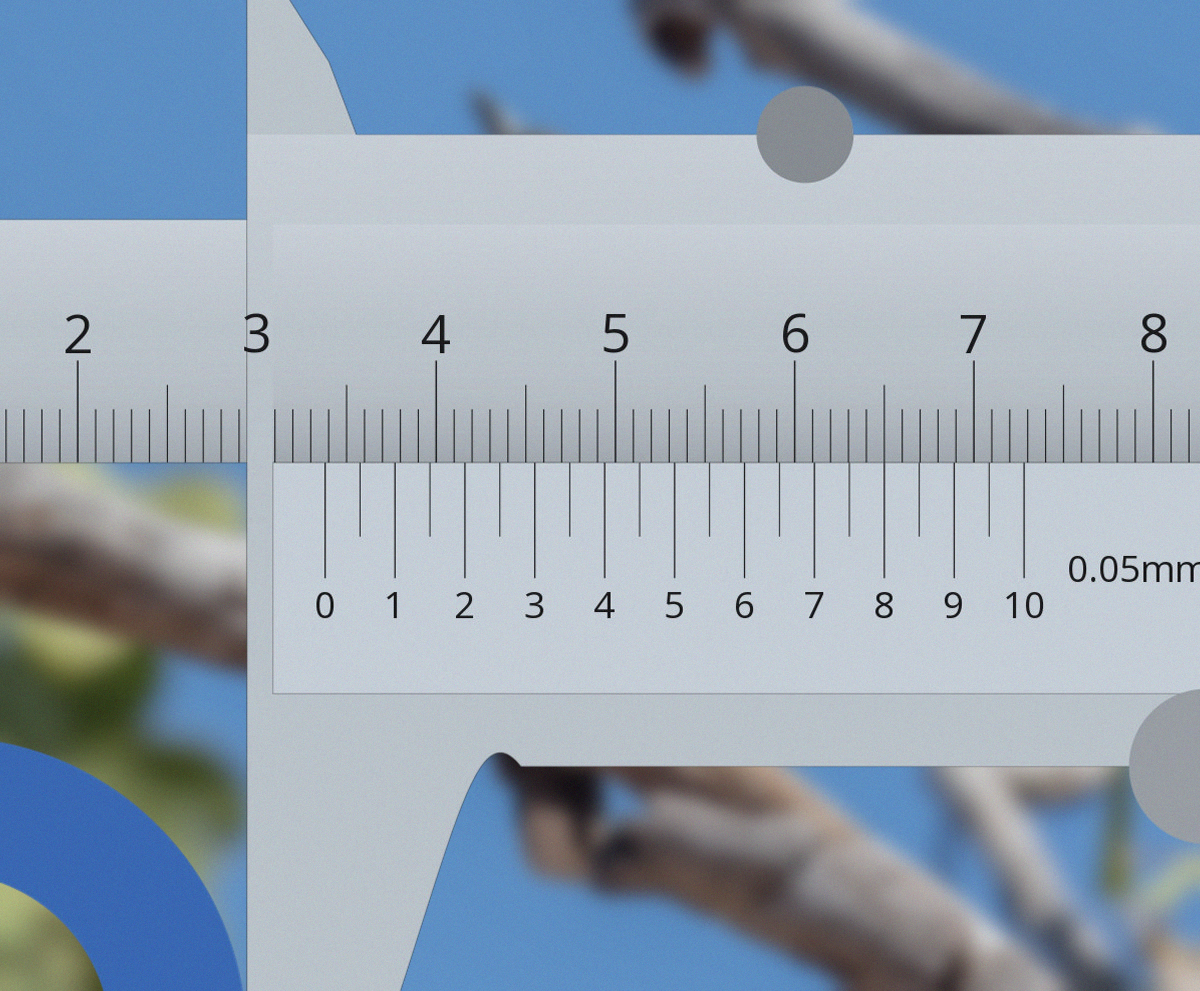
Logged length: **33.8** mm
